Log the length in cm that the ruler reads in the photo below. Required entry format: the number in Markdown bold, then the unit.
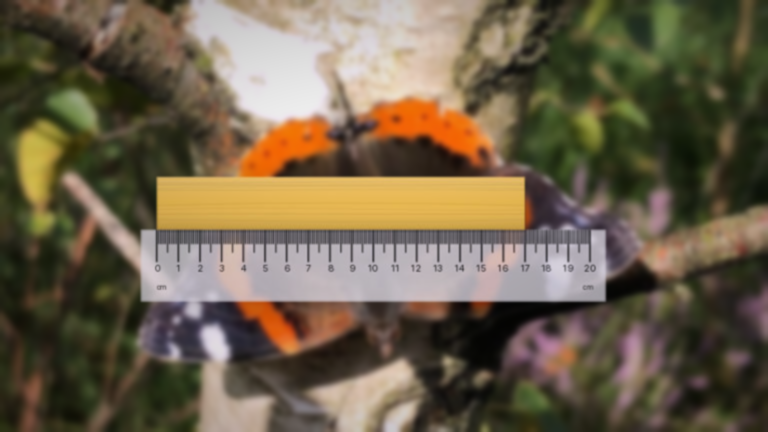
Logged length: **17** cm
